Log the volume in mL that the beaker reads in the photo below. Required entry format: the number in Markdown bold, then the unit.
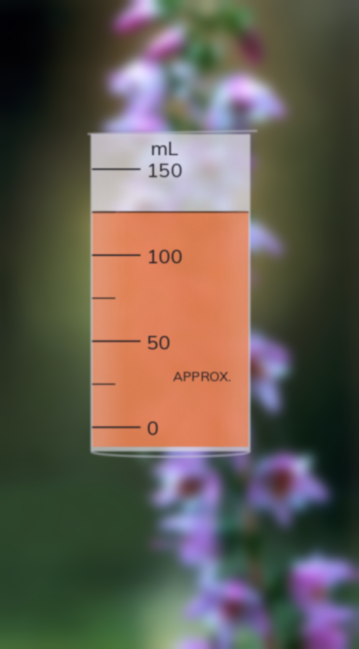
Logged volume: **125** mL
